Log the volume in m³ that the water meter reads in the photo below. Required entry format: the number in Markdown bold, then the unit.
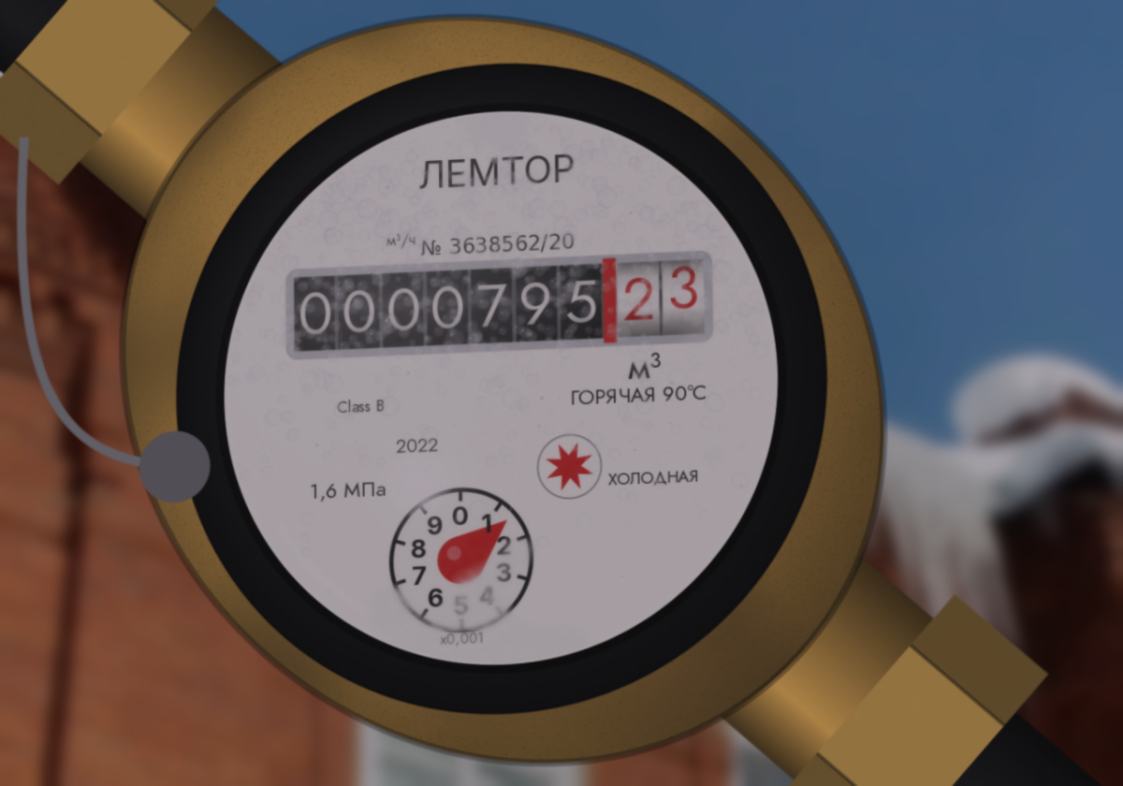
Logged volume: **795.231** m³
